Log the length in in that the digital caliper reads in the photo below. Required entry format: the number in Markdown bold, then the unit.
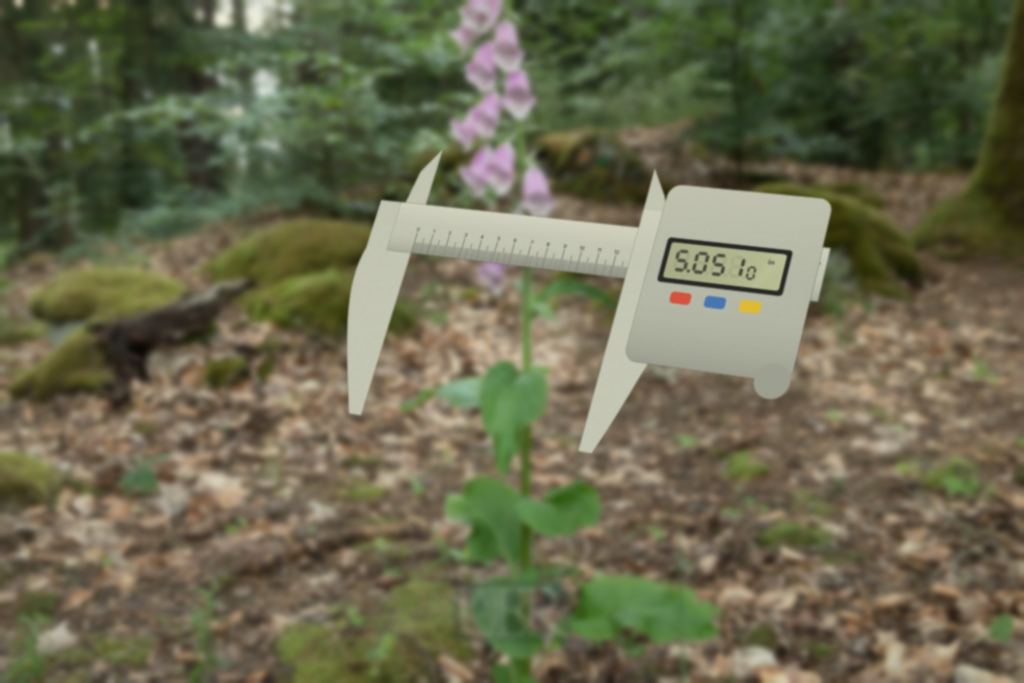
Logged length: **5.0510** in
